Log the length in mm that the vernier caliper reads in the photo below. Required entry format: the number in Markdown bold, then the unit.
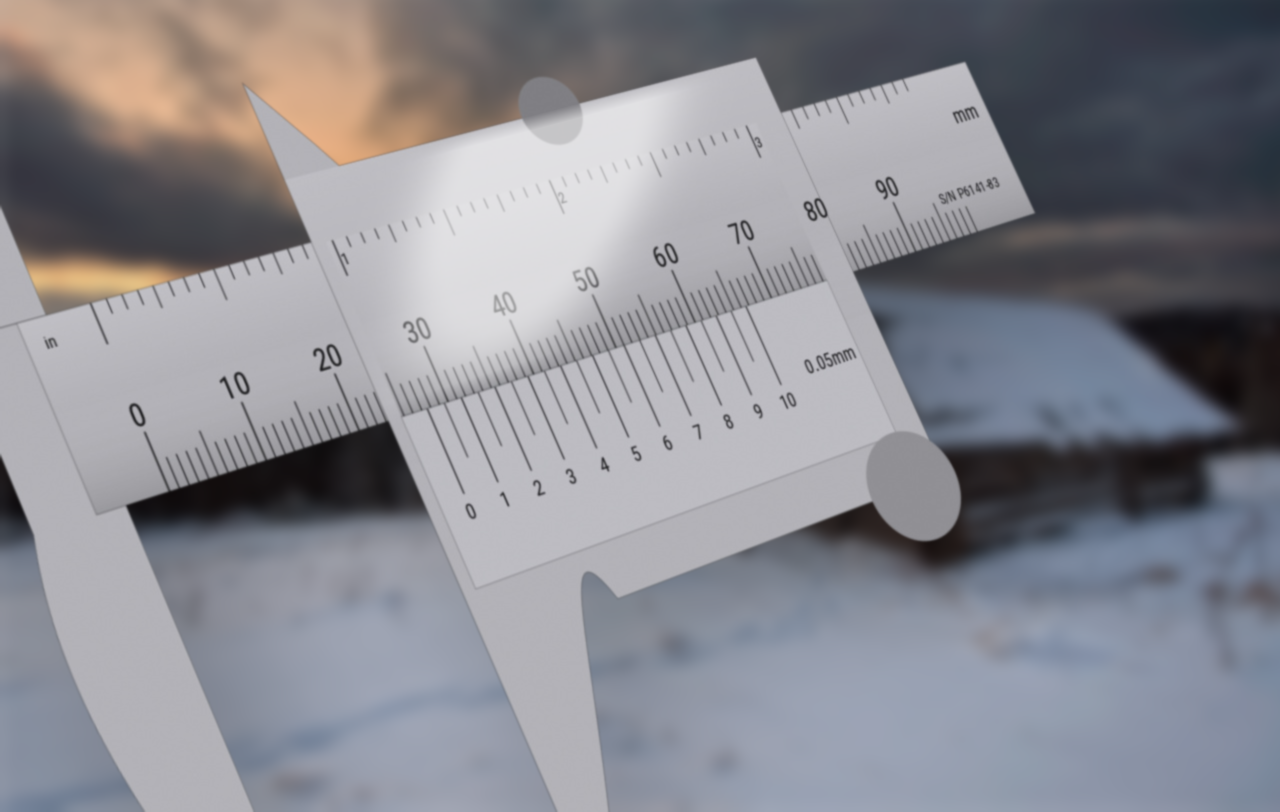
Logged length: **27.6** mm
